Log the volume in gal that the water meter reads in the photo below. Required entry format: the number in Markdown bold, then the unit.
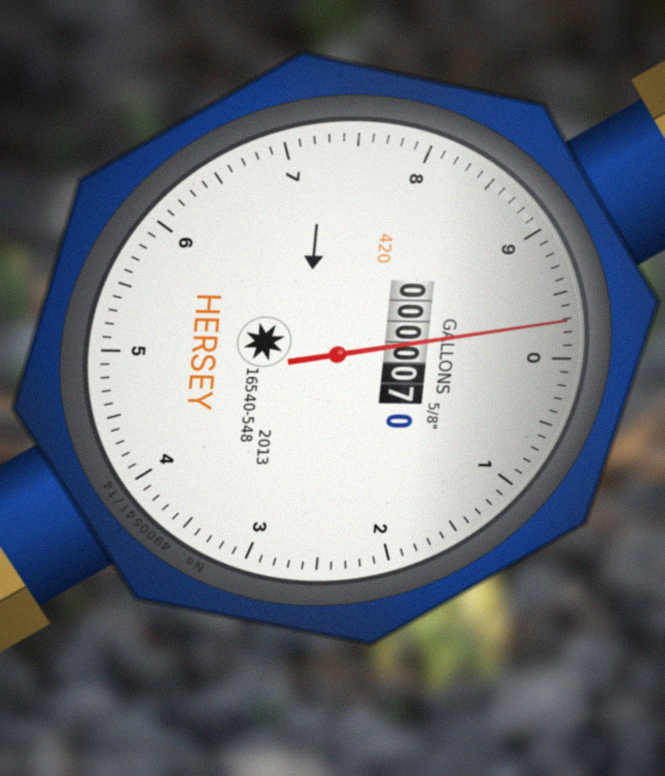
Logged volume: **69.7** gal
